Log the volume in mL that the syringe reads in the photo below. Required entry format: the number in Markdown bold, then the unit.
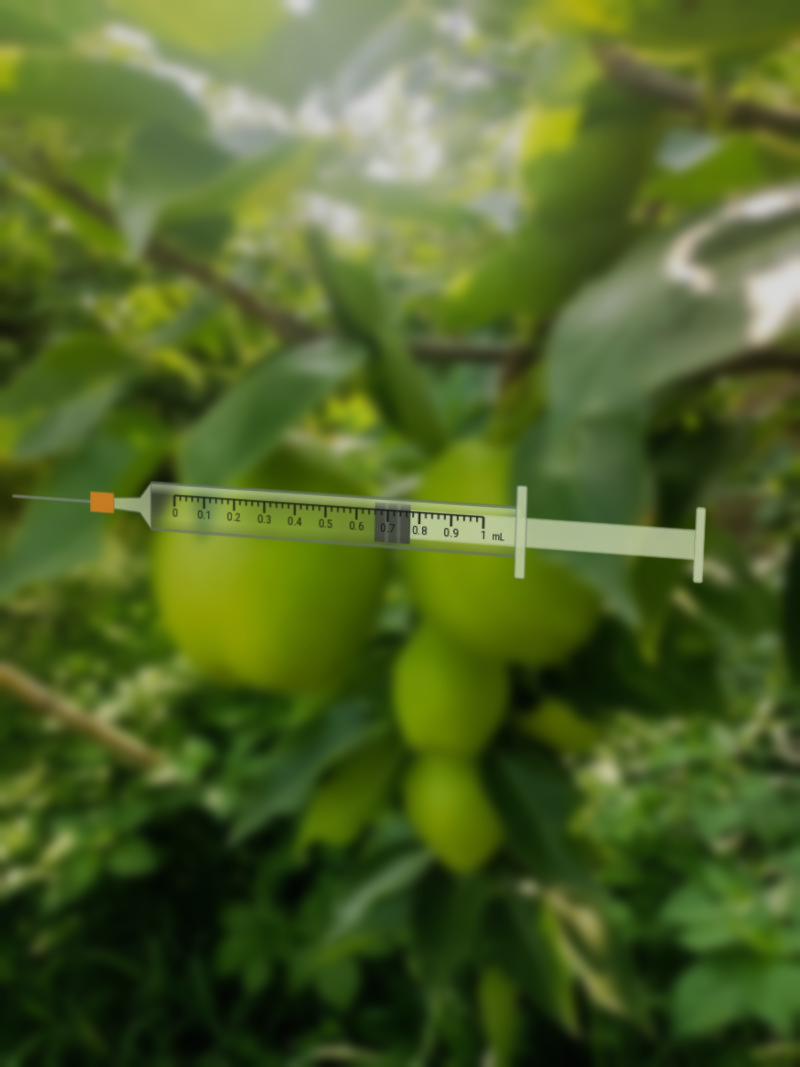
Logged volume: **0.66** mL
